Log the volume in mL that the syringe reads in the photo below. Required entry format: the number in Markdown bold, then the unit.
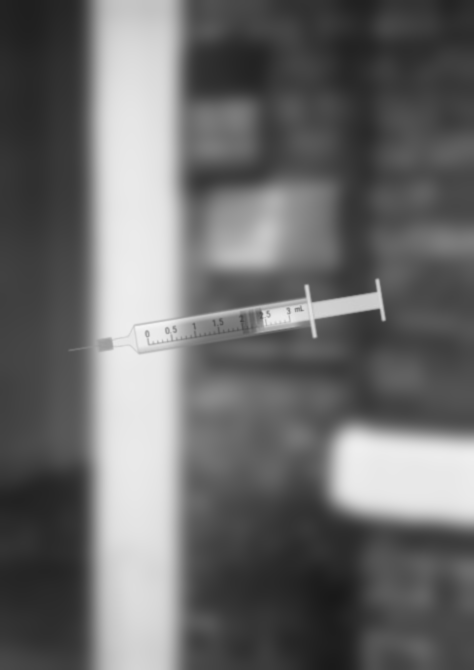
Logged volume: **2** mL
